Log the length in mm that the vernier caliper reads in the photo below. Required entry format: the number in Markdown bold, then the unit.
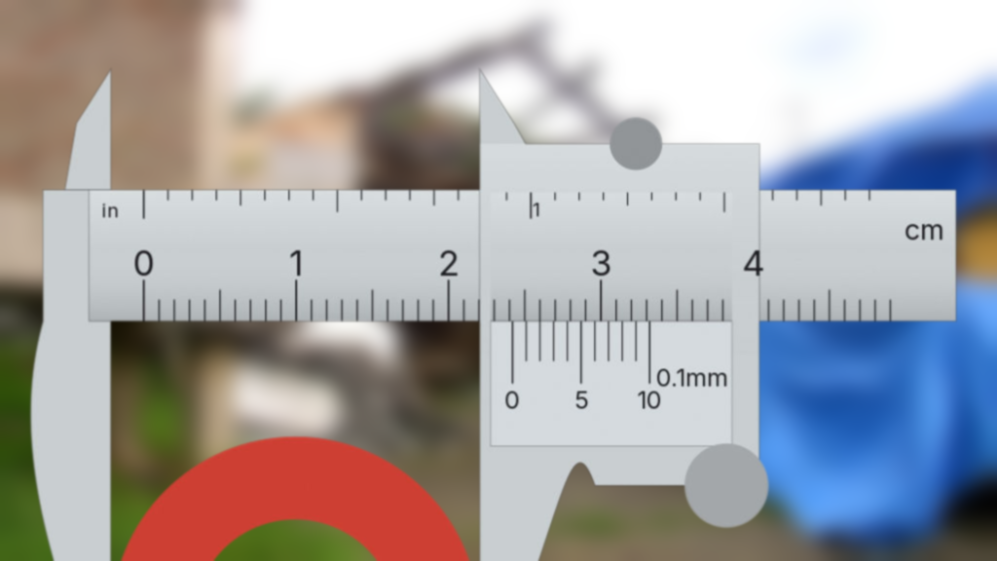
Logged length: **24.2** mm
